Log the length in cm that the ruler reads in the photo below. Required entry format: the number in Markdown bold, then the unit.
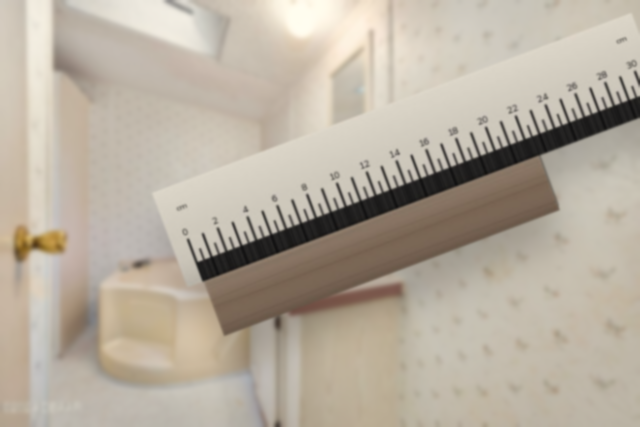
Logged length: **22.5** cm
